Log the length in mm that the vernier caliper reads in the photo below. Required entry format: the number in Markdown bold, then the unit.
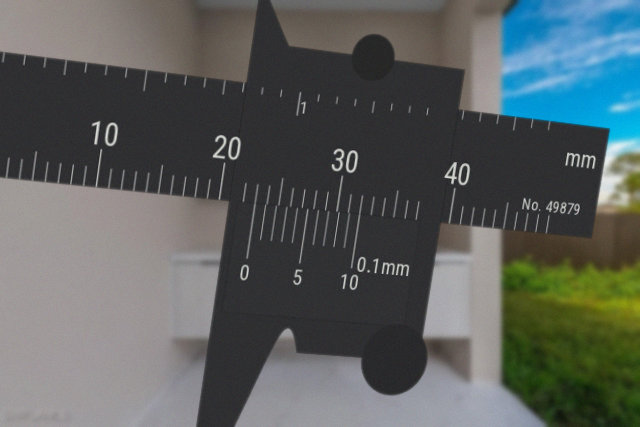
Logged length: **23.0** mm
